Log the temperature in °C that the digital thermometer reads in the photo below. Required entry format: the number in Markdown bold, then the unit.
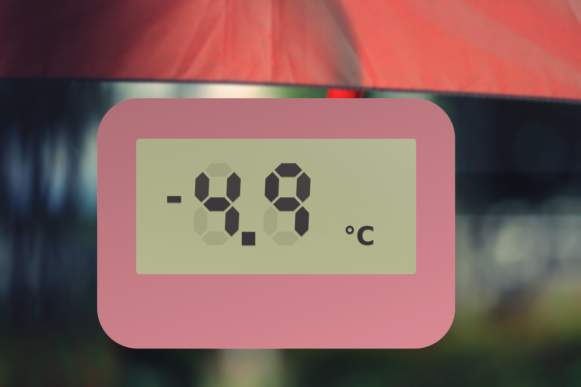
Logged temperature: **-4.9** °C
